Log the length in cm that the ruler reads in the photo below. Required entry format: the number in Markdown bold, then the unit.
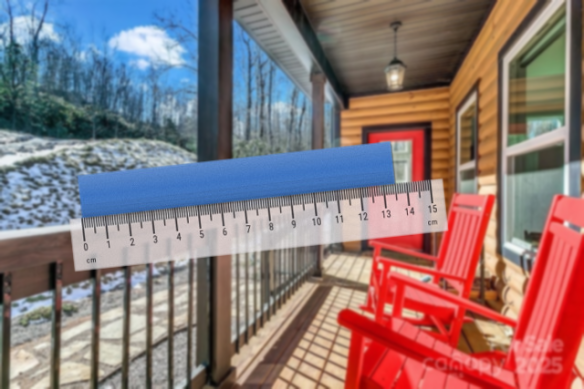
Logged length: **13.5** cm
